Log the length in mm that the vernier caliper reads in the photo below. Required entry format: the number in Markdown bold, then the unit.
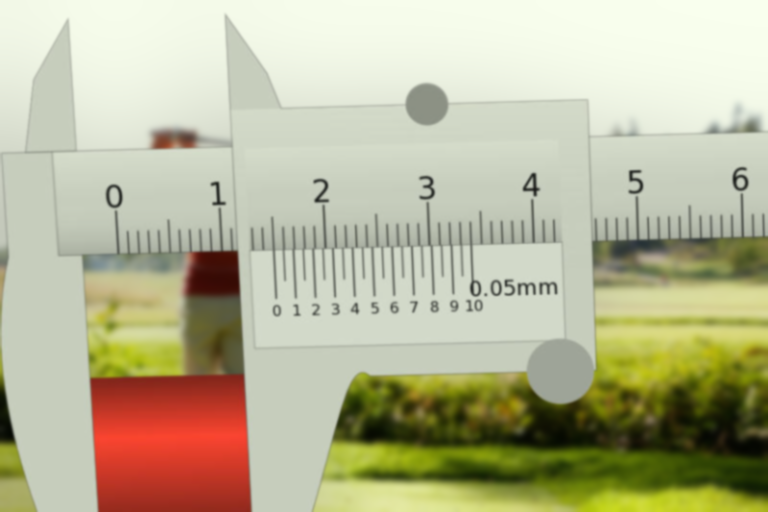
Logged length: **15.0** mm
